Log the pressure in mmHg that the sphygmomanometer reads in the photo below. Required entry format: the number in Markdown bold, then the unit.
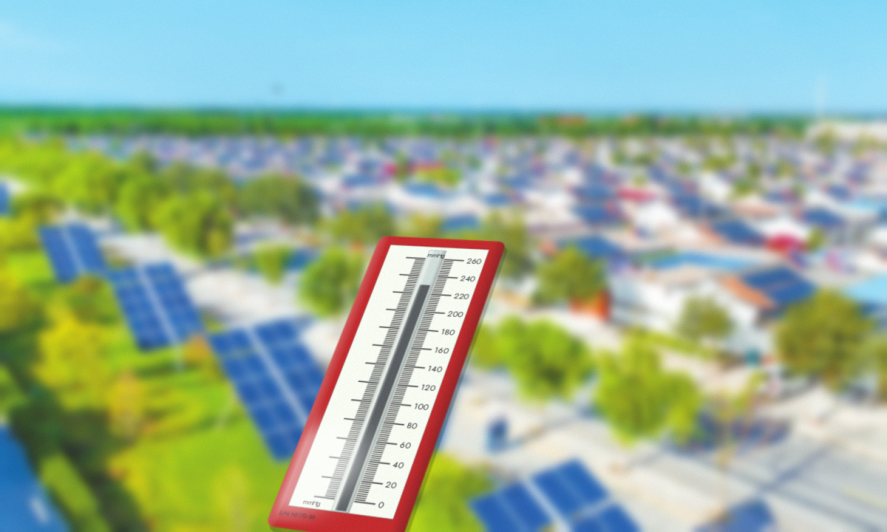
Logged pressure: **230** mmHg
